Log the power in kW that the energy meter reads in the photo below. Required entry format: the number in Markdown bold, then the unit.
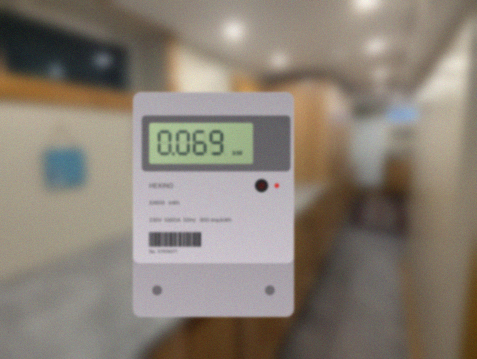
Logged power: **0.069** kW
